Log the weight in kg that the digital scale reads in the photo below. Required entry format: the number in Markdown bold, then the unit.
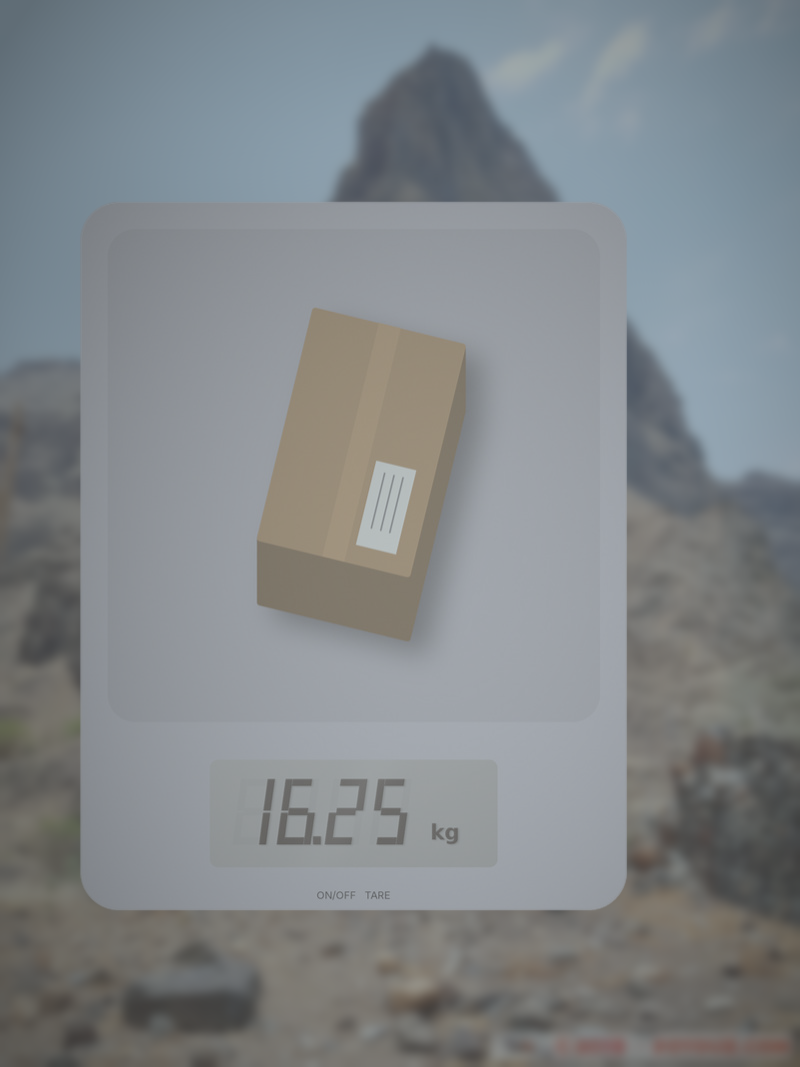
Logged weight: **16.25** kg
